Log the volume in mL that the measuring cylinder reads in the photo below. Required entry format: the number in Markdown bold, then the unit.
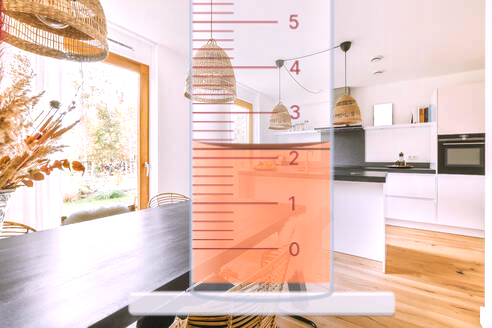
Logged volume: **2.2** mL
